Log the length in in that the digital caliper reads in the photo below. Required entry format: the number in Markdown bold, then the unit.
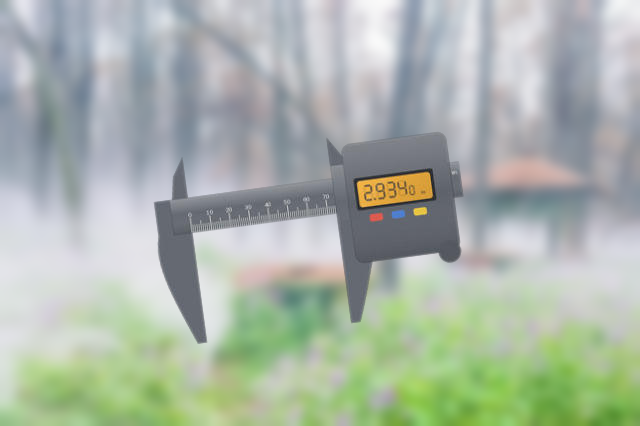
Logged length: **2.9340** in
